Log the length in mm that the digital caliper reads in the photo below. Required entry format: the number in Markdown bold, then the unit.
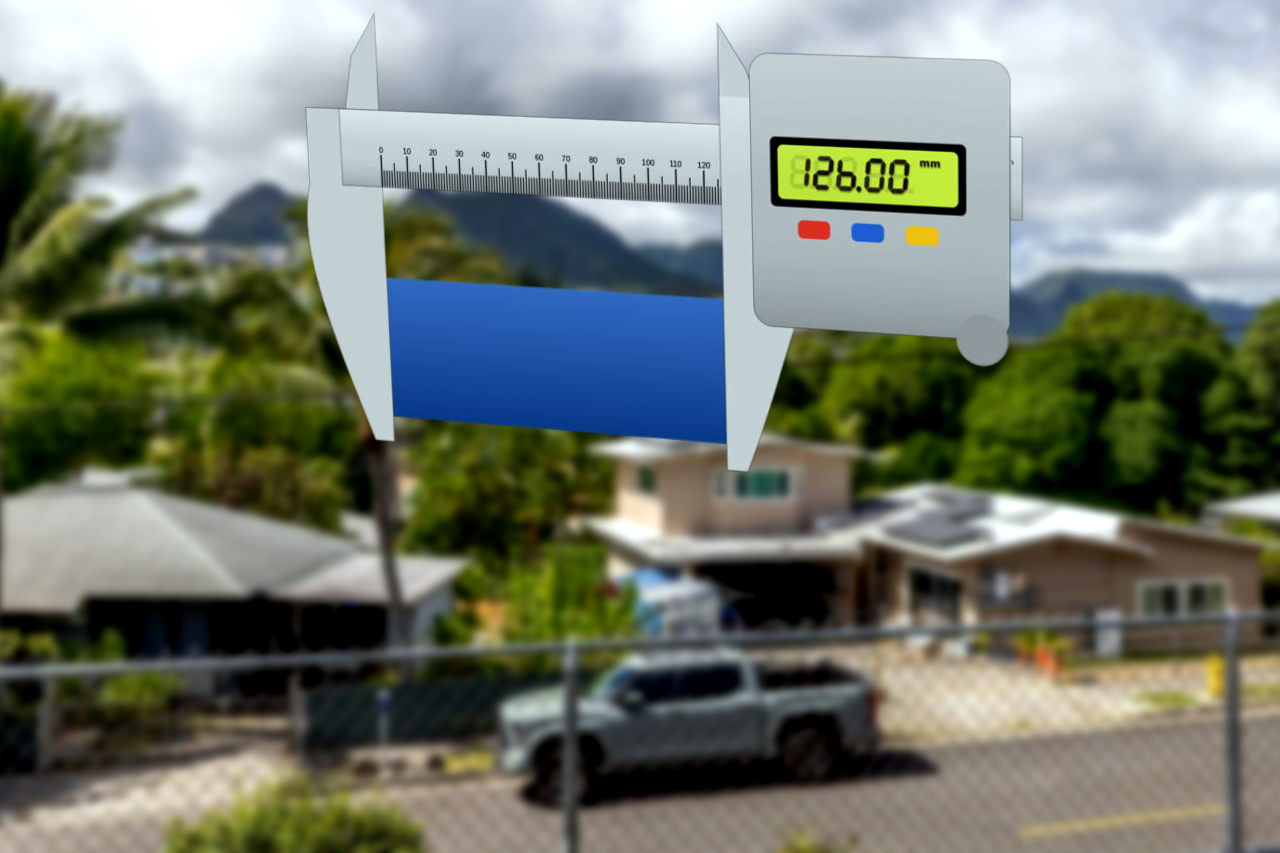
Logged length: **126.00** mm
